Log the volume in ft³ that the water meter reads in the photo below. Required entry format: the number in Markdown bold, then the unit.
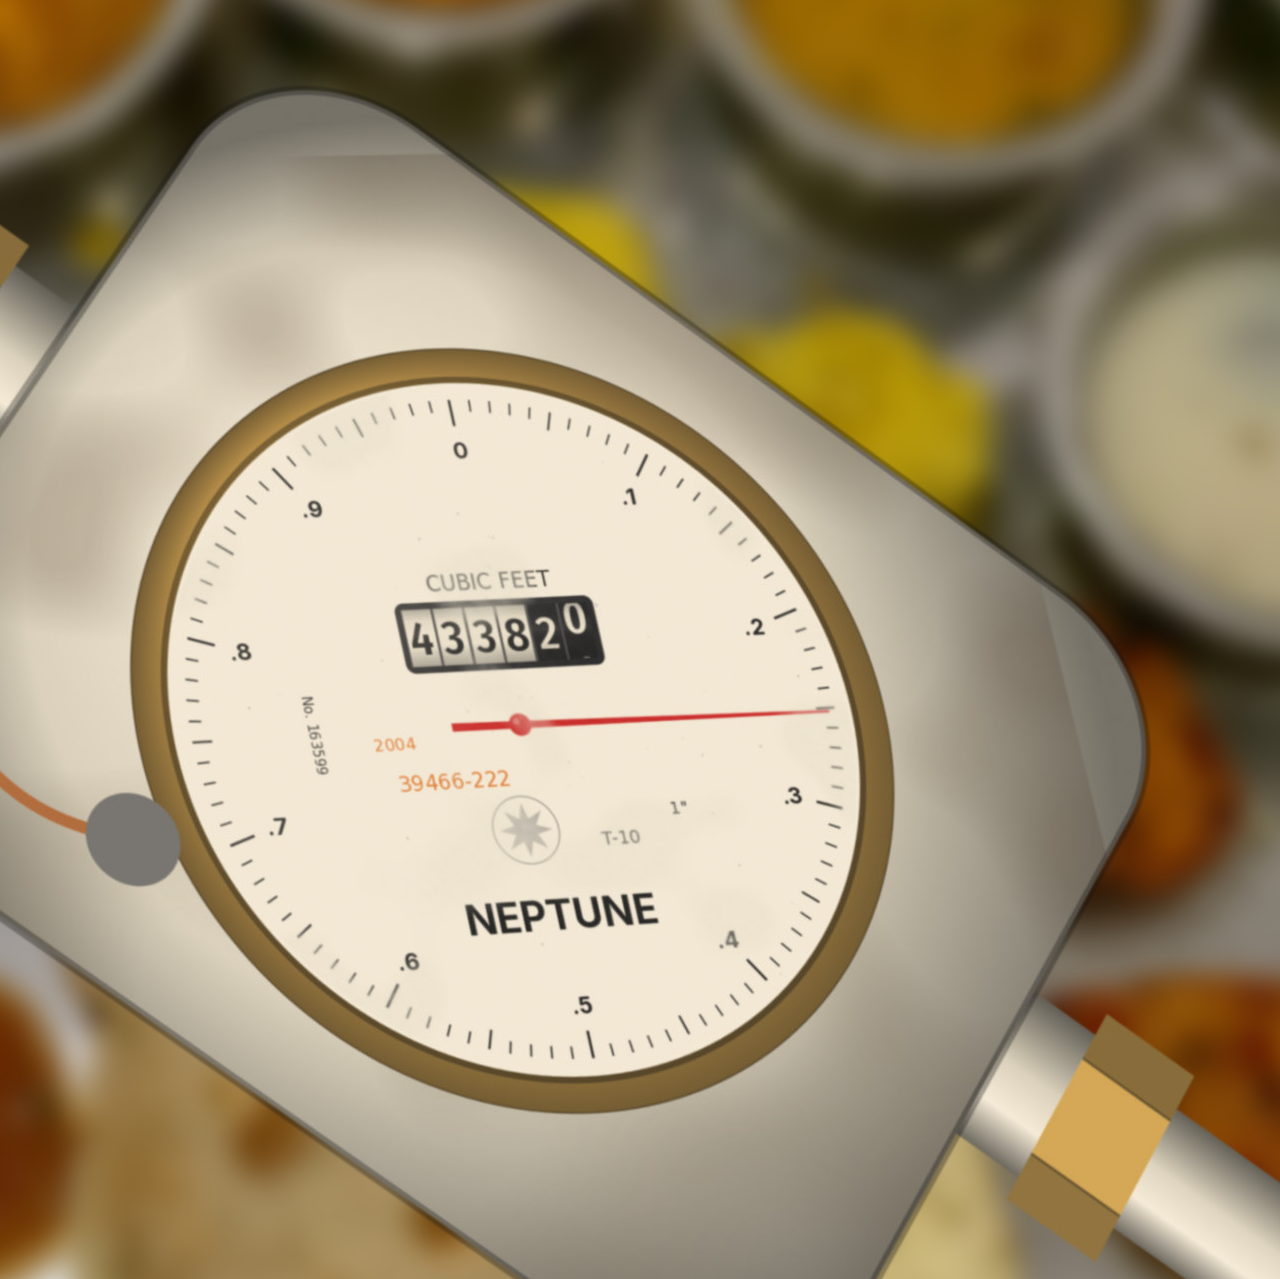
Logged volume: **433820.25** ft³
